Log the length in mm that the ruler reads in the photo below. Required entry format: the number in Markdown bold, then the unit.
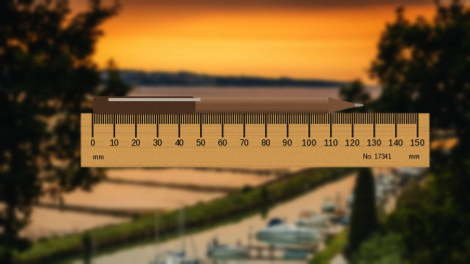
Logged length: **125** mm
